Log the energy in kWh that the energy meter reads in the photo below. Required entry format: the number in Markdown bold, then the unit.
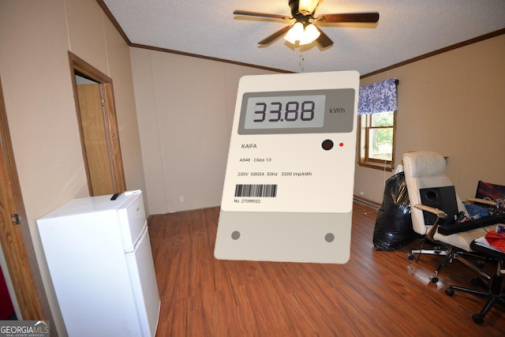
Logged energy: **33.88** kWh
